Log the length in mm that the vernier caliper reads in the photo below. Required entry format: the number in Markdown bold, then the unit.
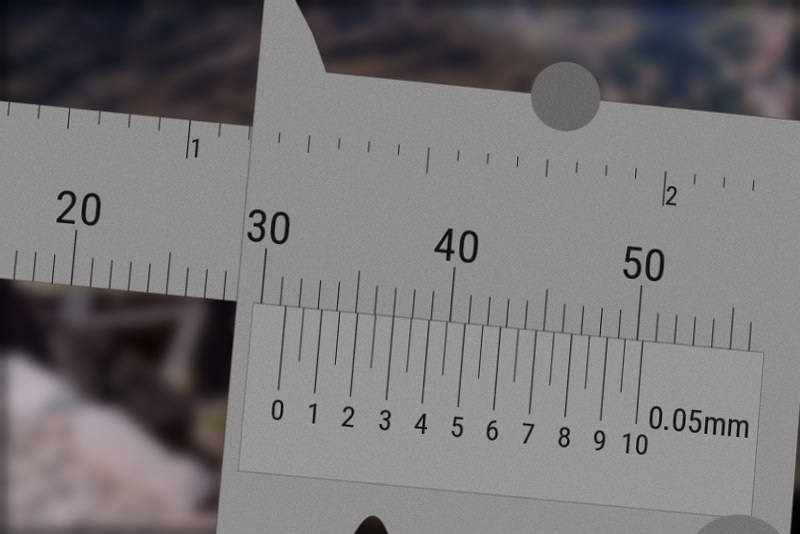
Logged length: **31.3** mm
